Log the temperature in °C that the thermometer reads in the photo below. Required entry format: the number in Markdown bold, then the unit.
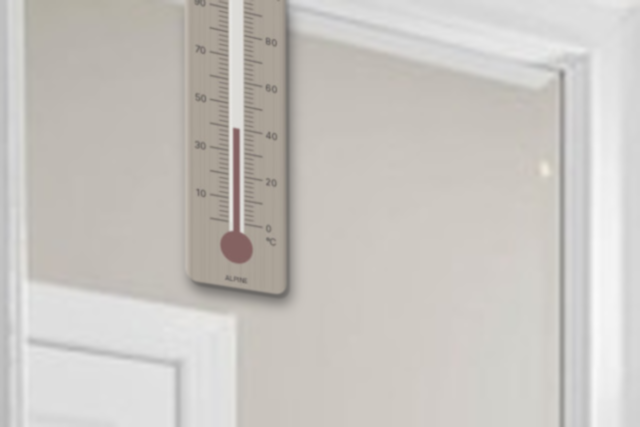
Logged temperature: **40** °C
